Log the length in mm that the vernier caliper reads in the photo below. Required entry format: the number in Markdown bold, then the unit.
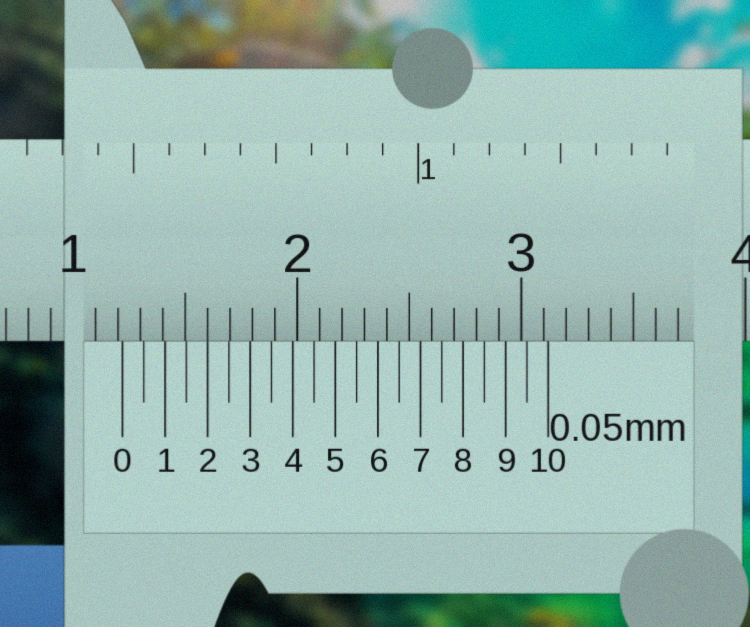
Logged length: **12.2** mm
